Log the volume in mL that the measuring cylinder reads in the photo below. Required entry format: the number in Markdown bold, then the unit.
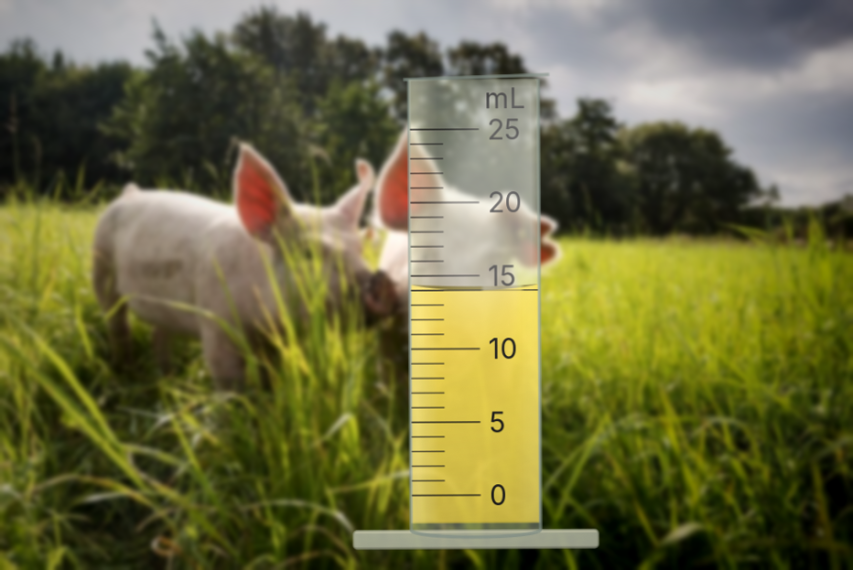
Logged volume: **14** mL
